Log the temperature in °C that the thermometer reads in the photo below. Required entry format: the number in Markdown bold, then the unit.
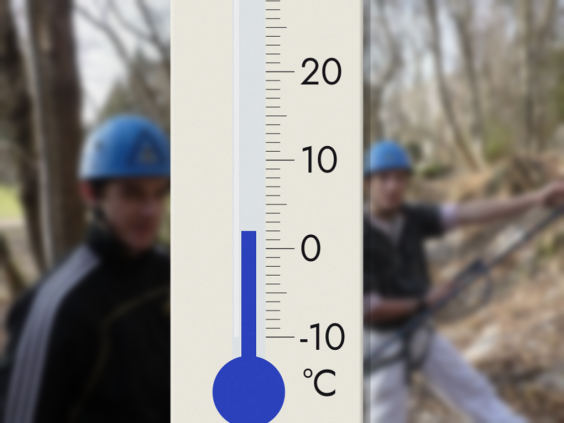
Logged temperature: **2** °C
